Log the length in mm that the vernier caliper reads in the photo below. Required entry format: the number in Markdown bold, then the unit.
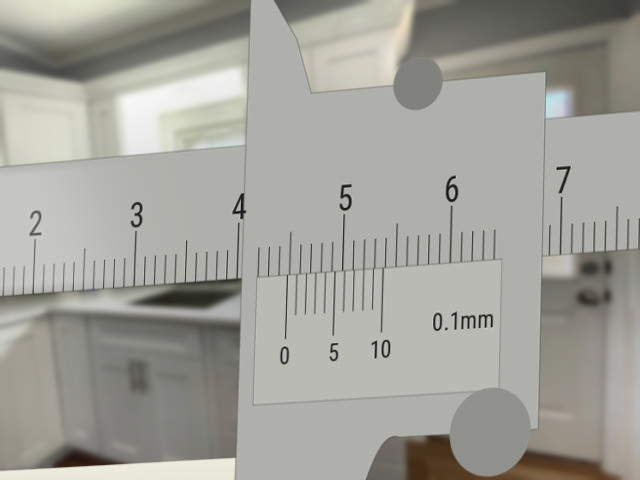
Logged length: **44.8** mm
